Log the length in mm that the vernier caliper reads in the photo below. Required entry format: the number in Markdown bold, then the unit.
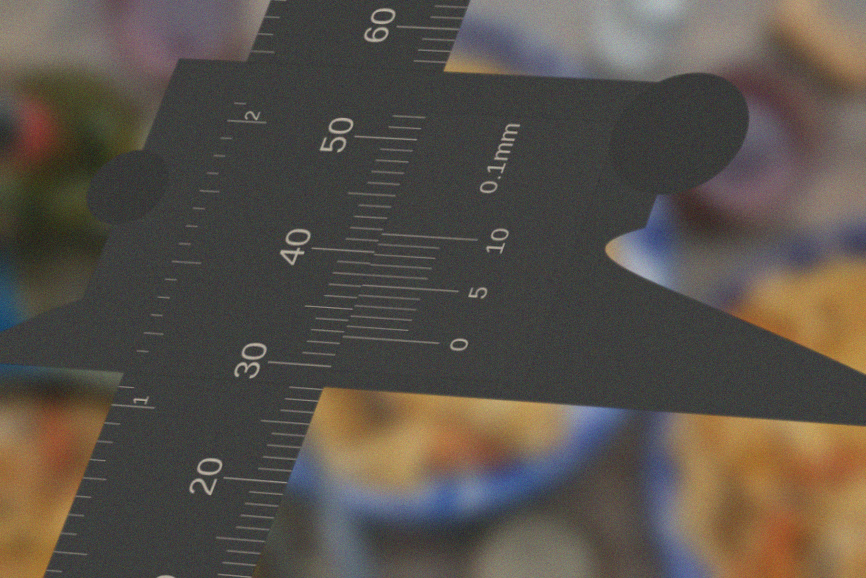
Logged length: **32.6** mm
